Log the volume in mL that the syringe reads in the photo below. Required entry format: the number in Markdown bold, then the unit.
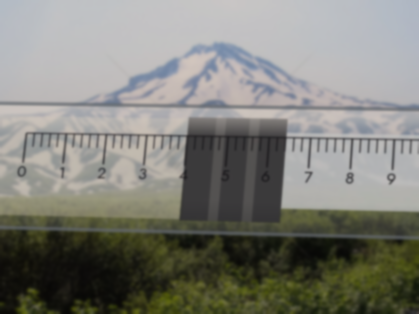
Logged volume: **4** mL
